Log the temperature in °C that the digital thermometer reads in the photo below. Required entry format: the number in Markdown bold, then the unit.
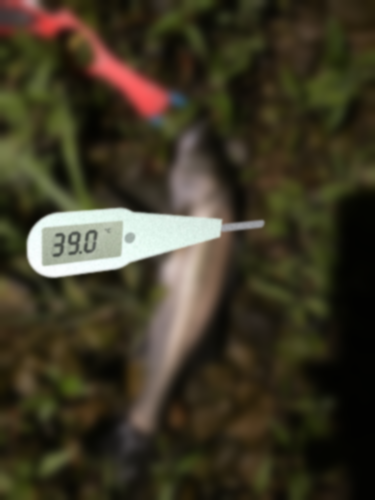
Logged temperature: **39.0** °C
